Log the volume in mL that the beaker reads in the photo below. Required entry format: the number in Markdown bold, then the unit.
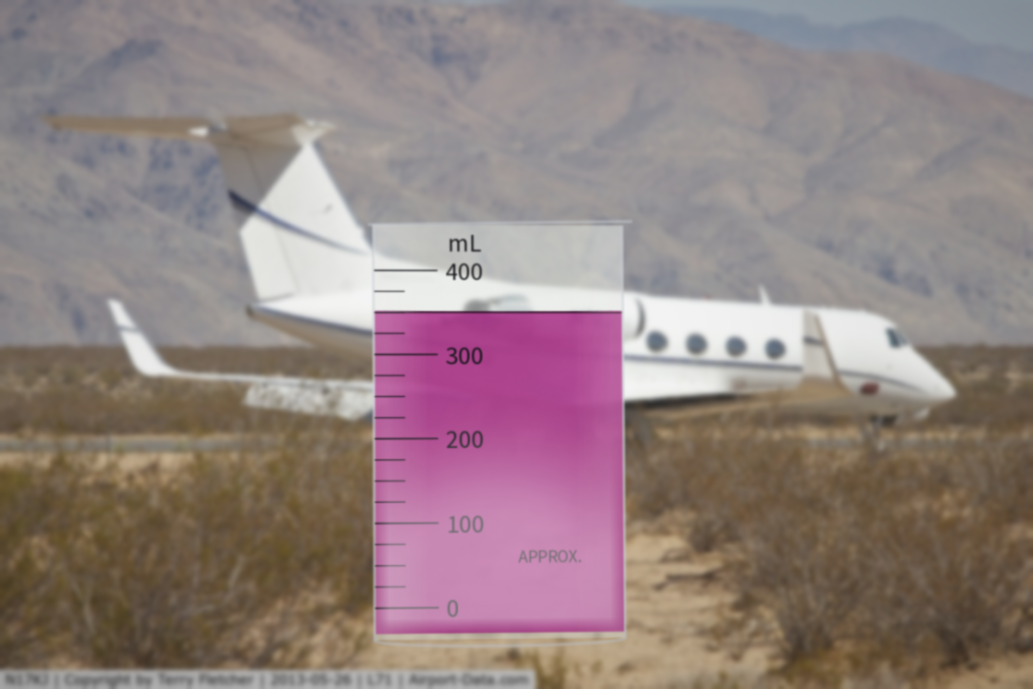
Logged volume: **350** mL
